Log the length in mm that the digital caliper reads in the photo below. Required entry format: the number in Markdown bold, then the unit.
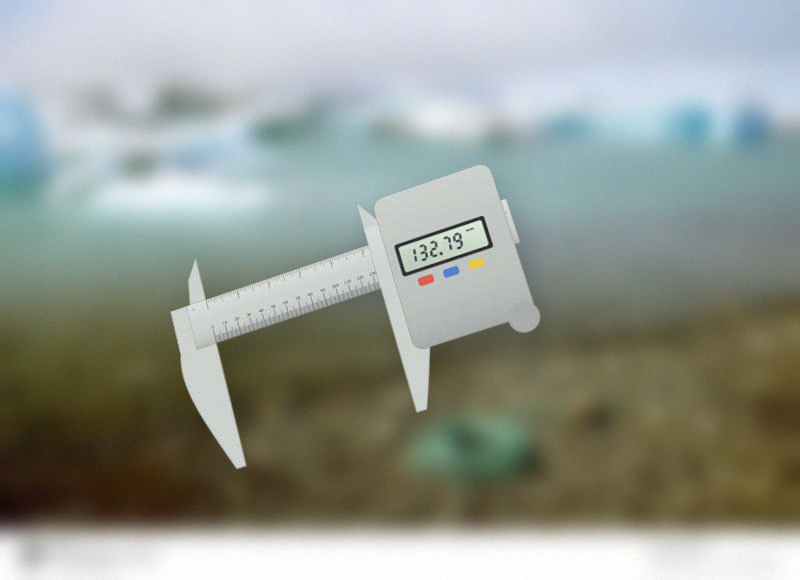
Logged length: **132.79** mm
